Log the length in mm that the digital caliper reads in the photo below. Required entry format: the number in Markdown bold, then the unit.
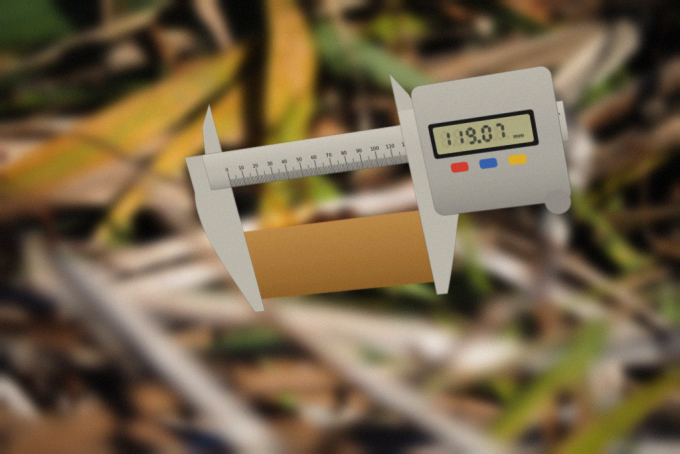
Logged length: **119.07** mm
